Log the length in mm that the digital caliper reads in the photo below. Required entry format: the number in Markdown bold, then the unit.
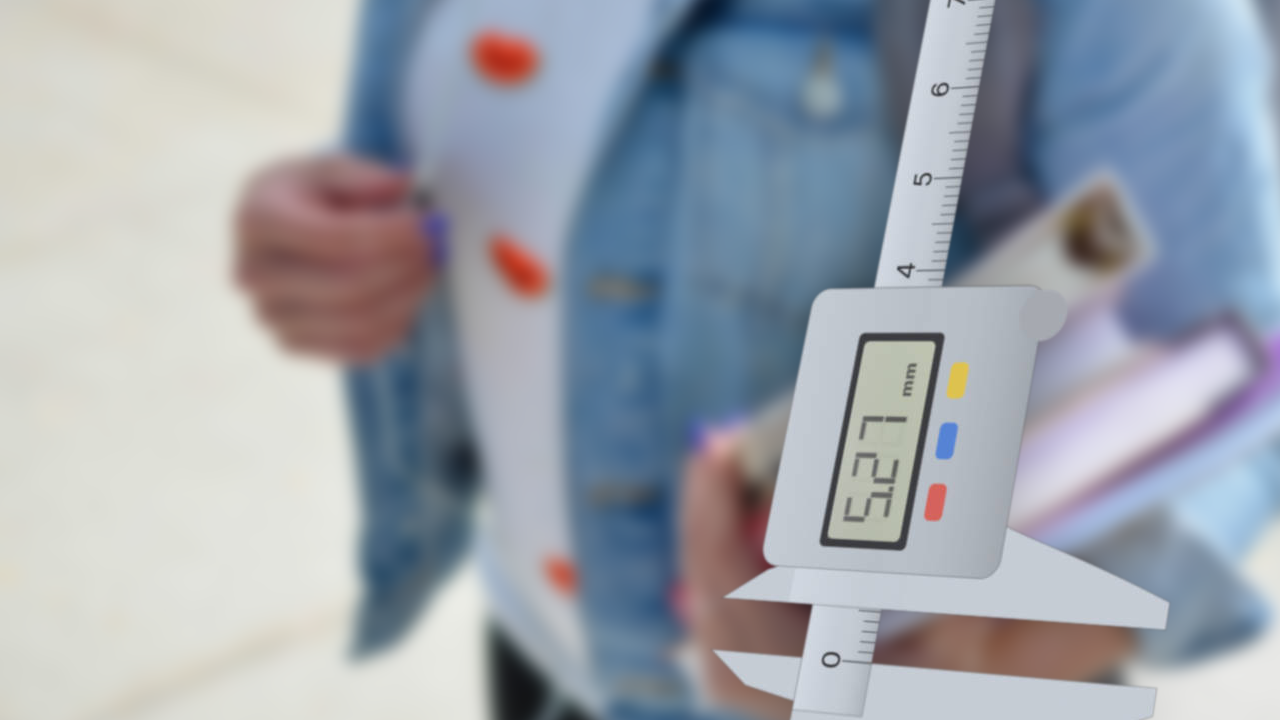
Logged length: **5.27** mm
